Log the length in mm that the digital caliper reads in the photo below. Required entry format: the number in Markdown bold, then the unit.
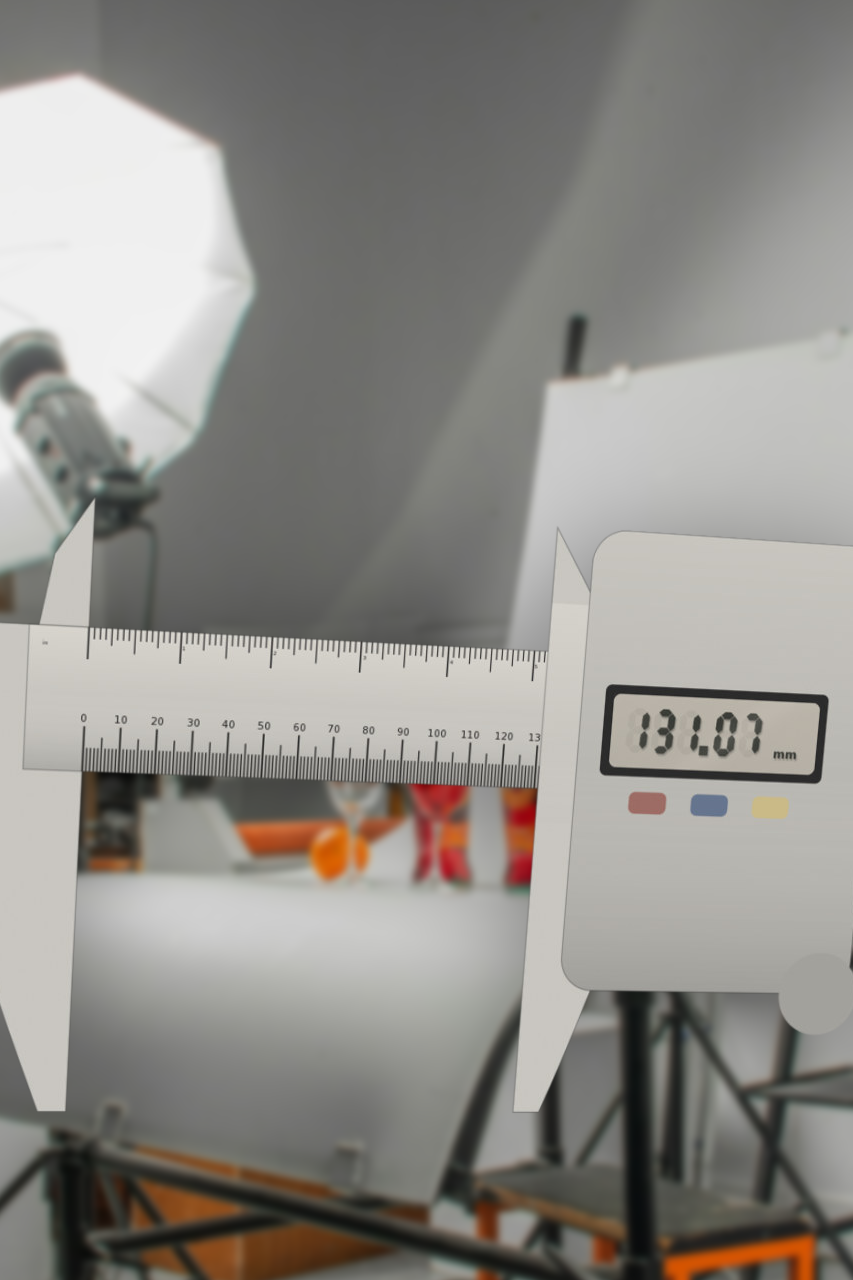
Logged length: **131.07** mm
